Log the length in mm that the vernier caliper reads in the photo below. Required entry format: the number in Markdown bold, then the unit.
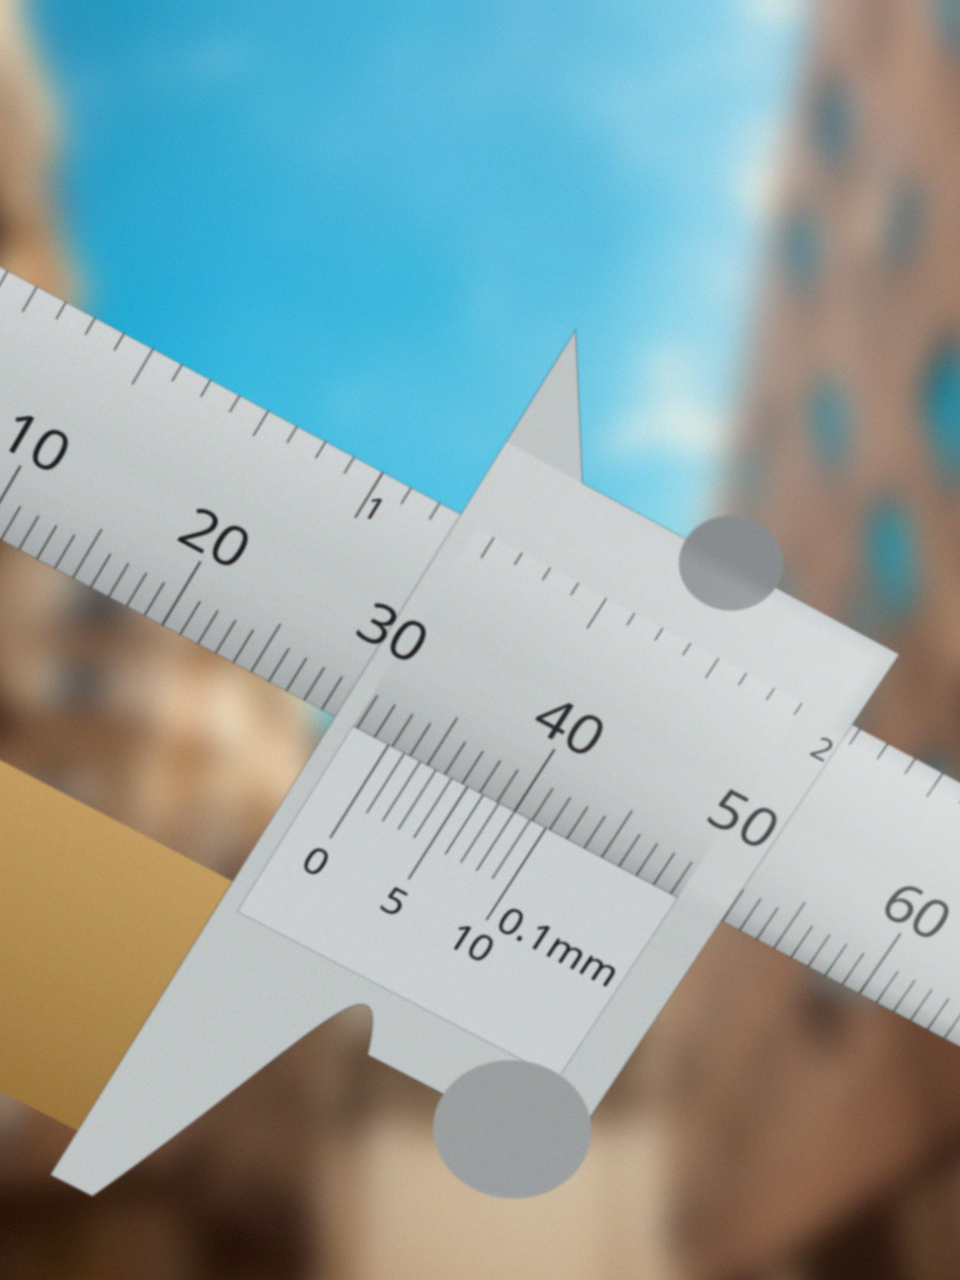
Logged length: **32.8** mm
